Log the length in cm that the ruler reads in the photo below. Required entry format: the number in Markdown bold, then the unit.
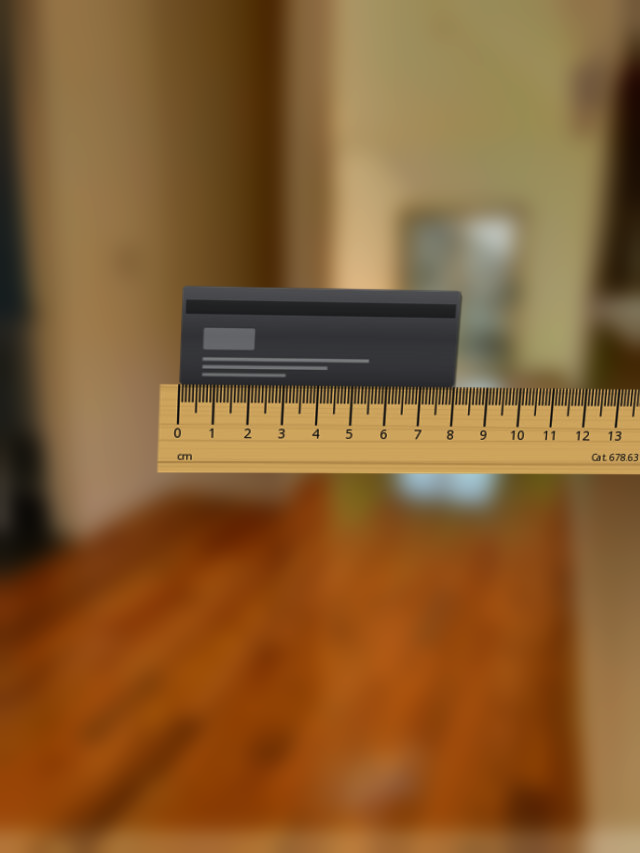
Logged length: **8** cm
